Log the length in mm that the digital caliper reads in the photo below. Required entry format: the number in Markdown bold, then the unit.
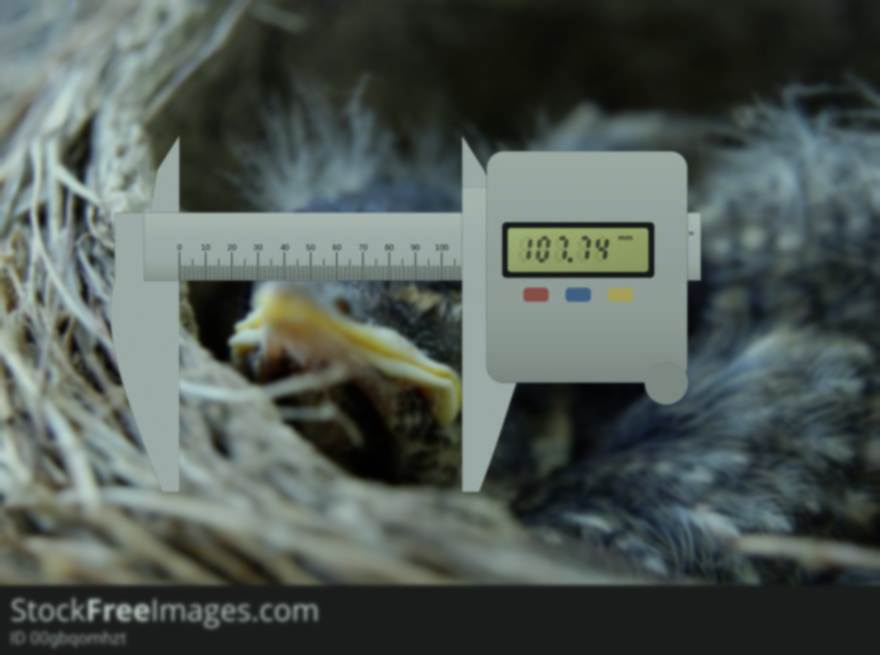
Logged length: **107.74** mm
